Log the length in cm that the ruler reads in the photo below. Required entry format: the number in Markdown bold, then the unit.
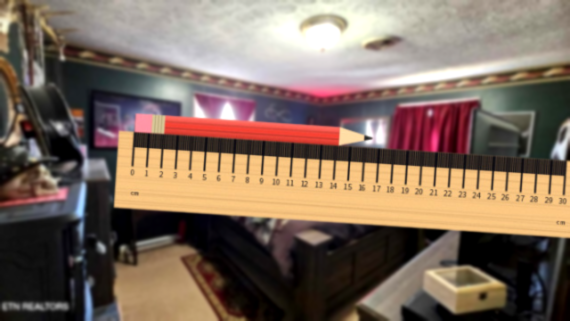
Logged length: **16.5** cm
